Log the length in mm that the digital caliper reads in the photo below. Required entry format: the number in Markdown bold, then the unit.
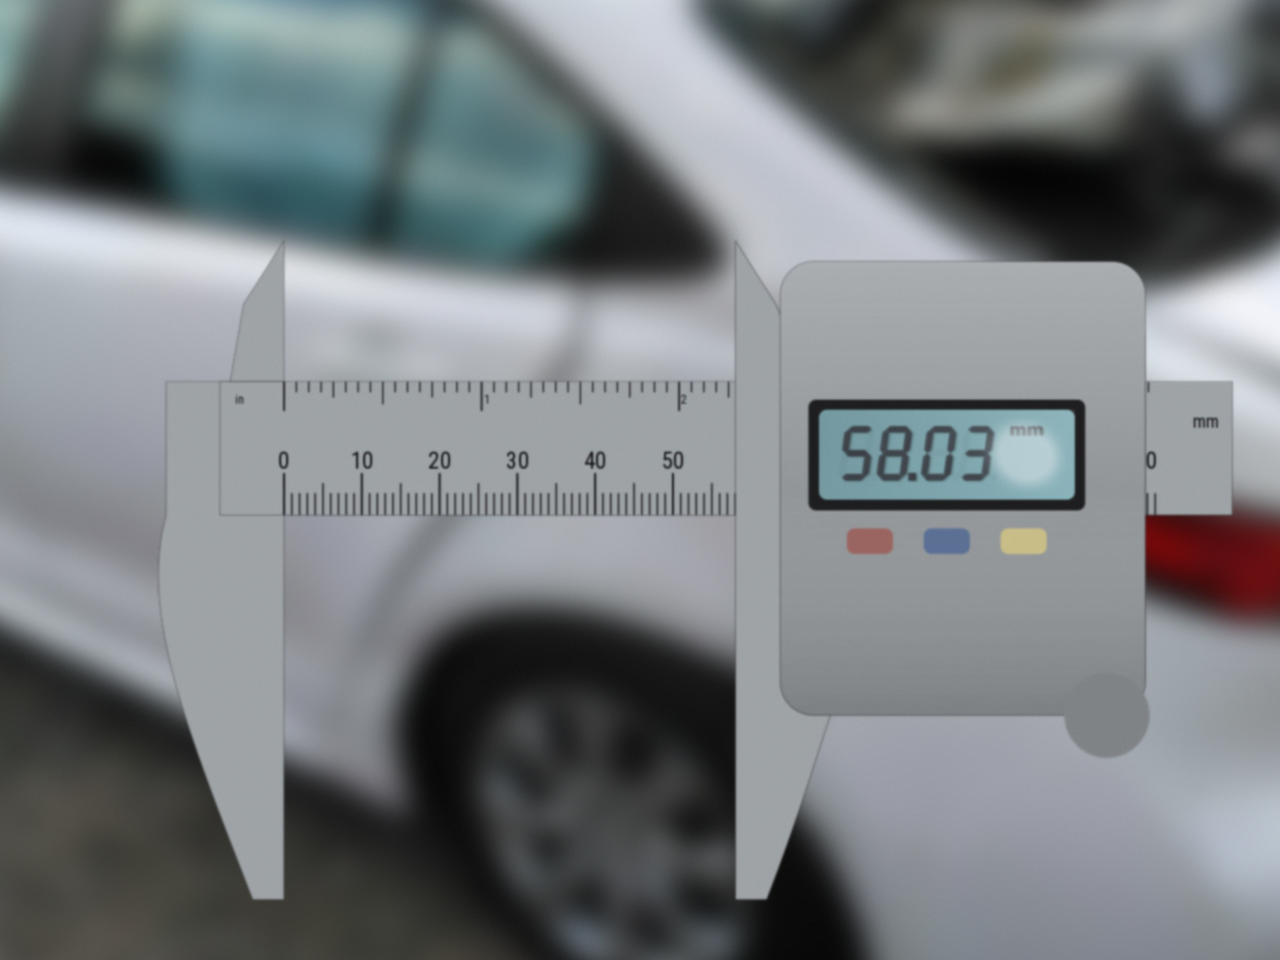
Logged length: **58.03** mm
